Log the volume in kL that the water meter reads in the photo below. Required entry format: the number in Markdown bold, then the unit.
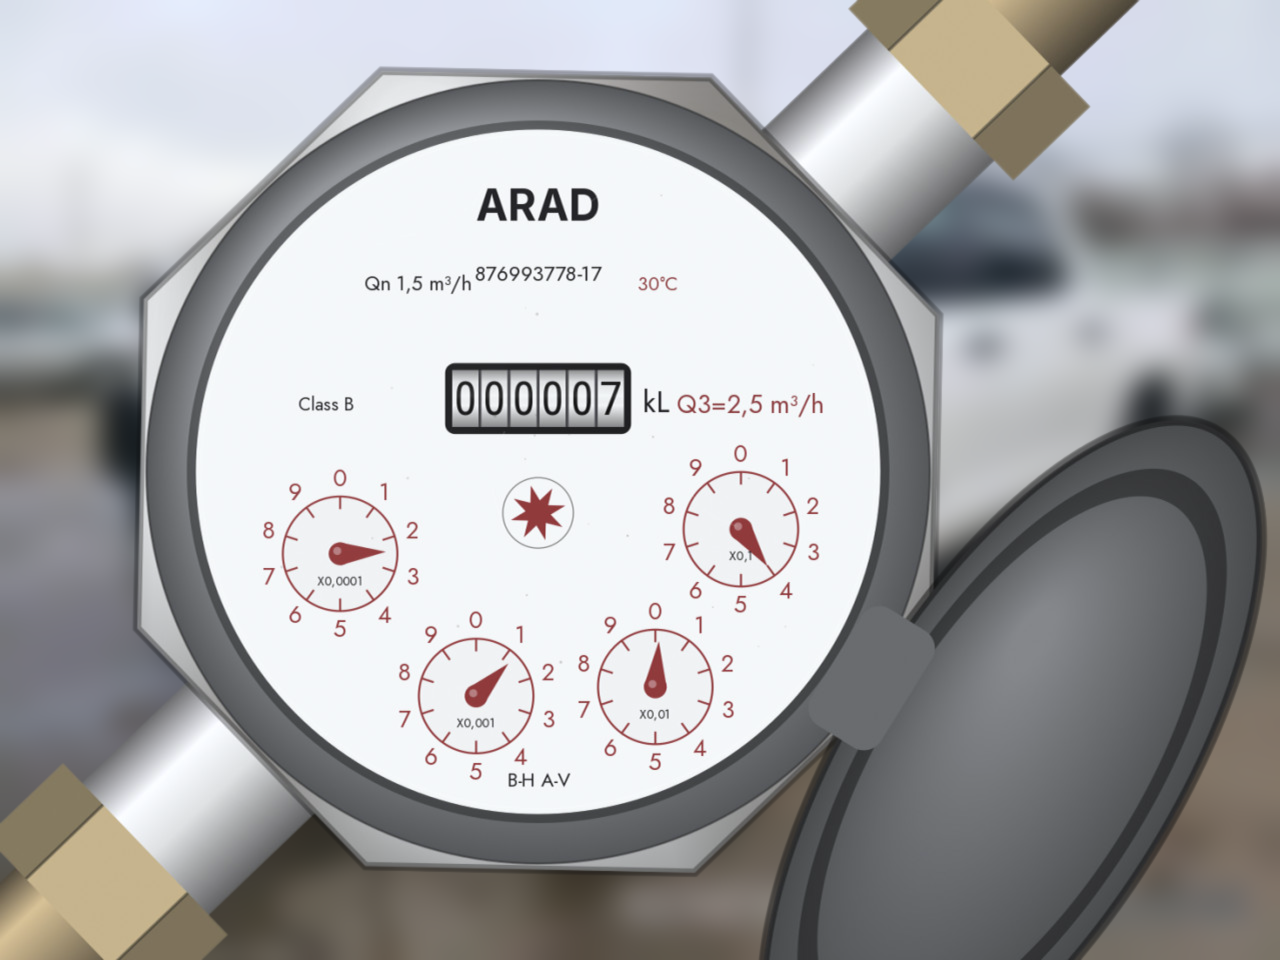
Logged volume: **7.4012** kL
